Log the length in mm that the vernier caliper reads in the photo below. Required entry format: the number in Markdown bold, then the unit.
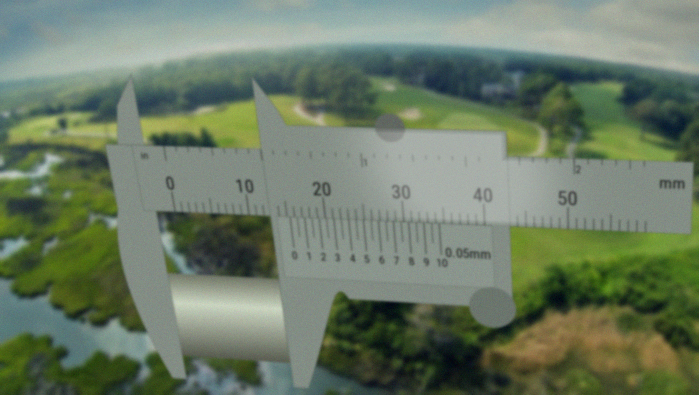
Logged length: **15.4** mm
